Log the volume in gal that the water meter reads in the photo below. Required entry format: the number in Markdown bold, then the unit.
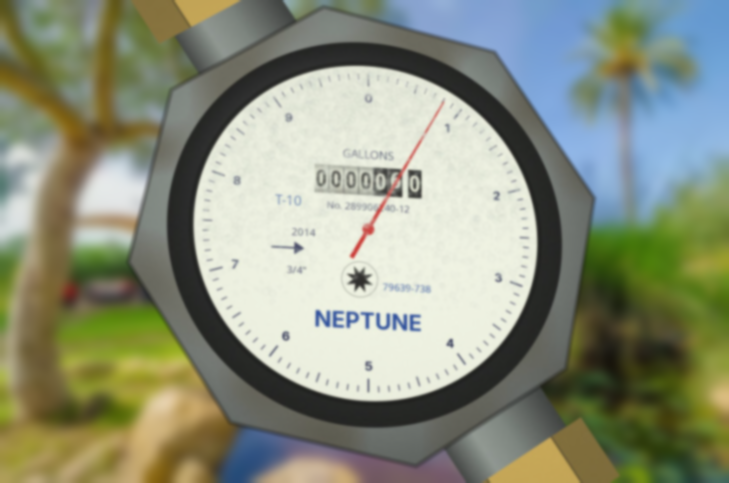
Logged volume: **60.8** gal
